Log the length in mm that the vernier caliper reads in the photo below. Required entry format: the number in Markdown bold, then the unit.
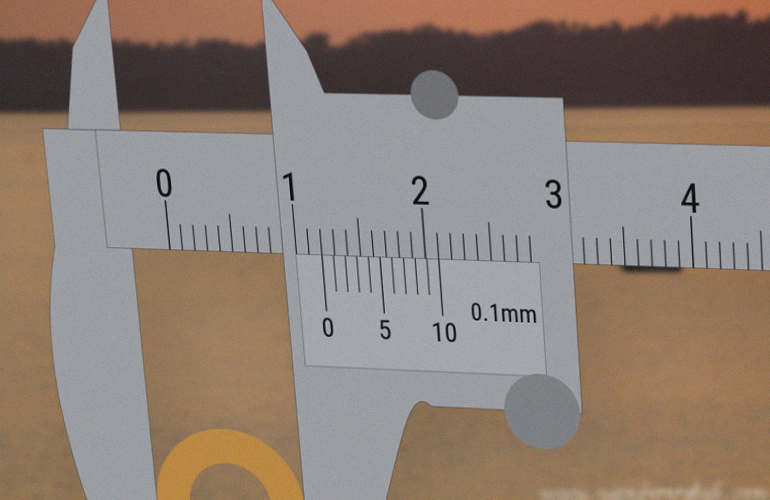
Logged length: **12.0** mm
